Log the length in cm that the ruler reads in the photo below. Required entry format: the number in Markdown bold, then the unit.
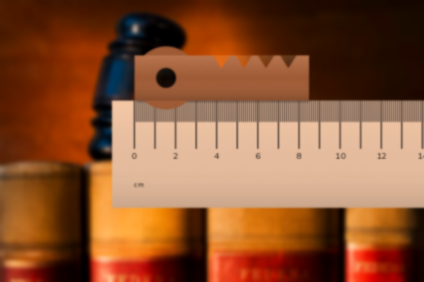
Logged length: **8.5** cm
